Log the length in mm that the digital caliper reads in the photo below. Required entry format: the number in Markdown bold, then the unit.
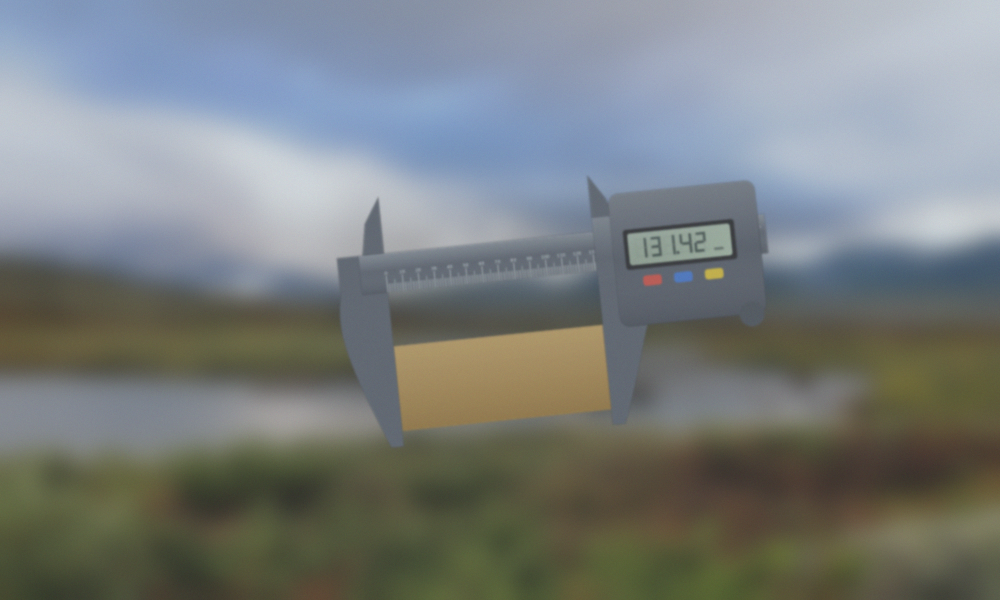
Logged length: **131.42** mm
